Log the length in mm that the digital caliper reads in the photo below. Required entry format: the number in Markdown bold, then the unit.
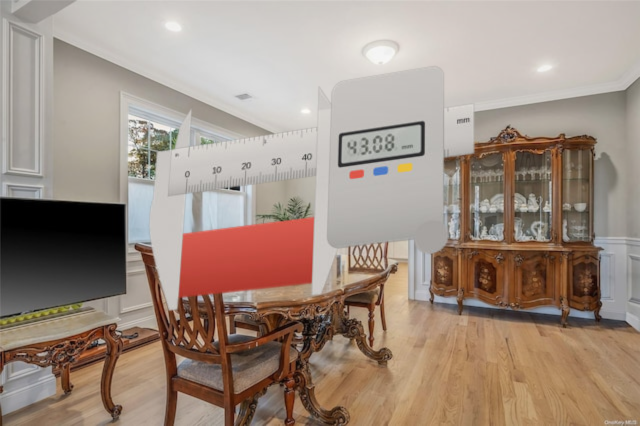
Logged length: **43.08** mm
